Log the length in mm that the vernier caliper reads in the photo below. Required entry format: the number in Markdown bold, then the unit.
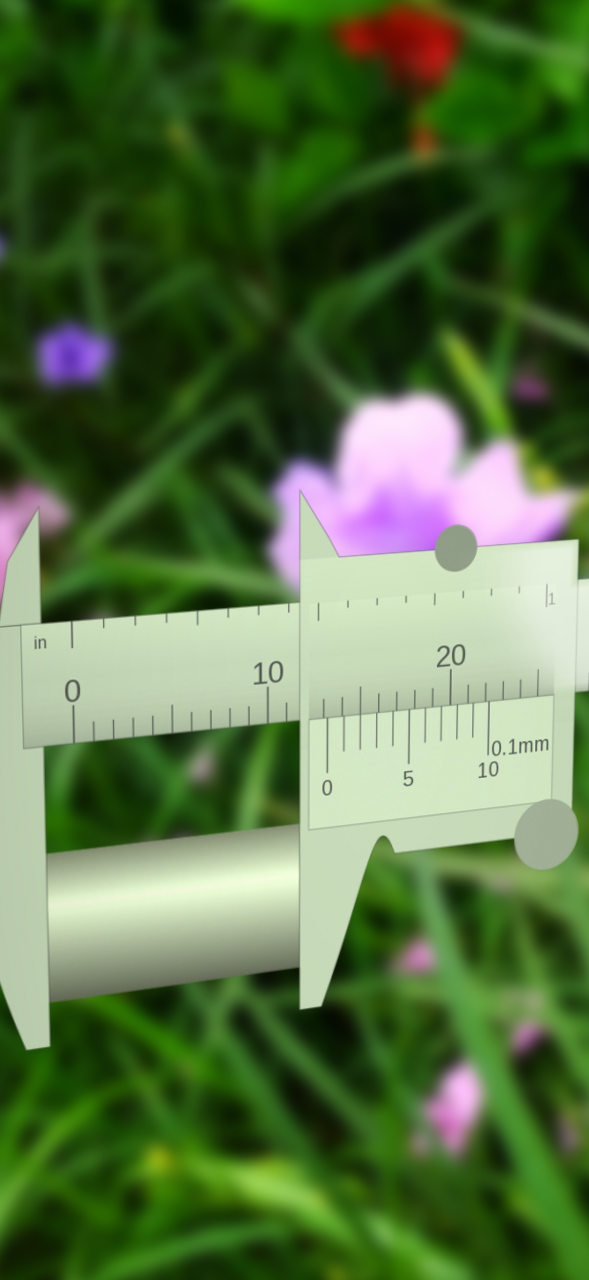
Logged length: **13.2** mm
